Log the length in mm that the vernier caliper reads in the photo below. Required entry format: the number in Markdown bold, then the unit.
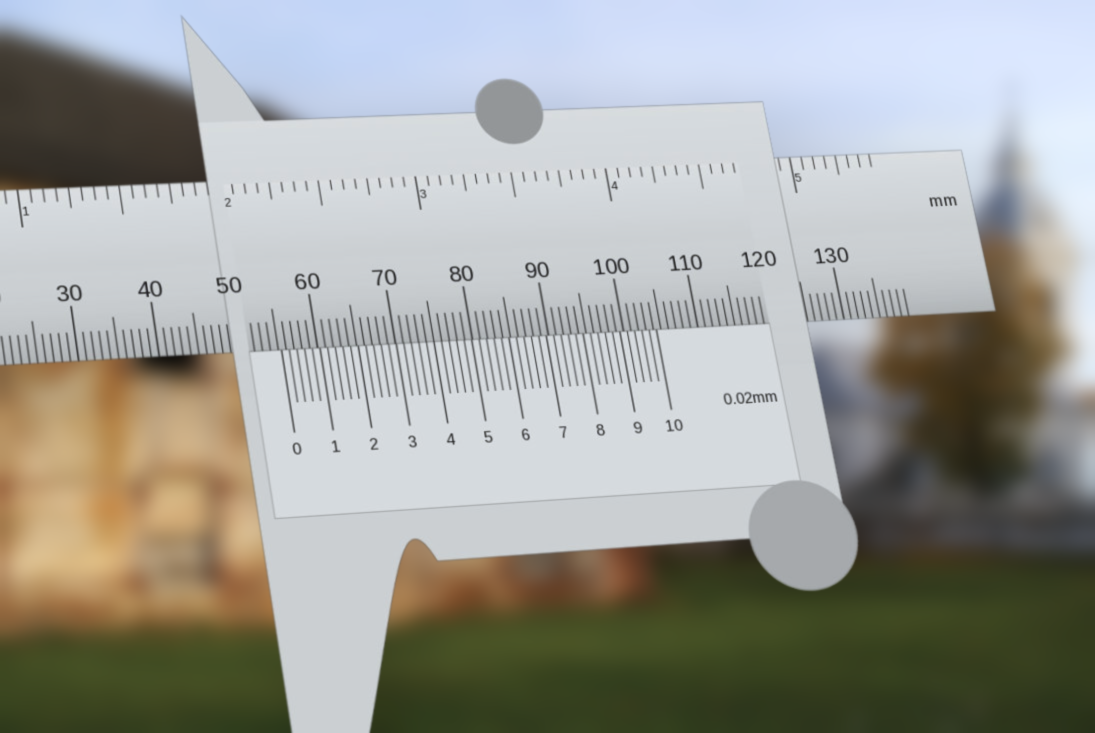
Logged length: **55.4** mm
